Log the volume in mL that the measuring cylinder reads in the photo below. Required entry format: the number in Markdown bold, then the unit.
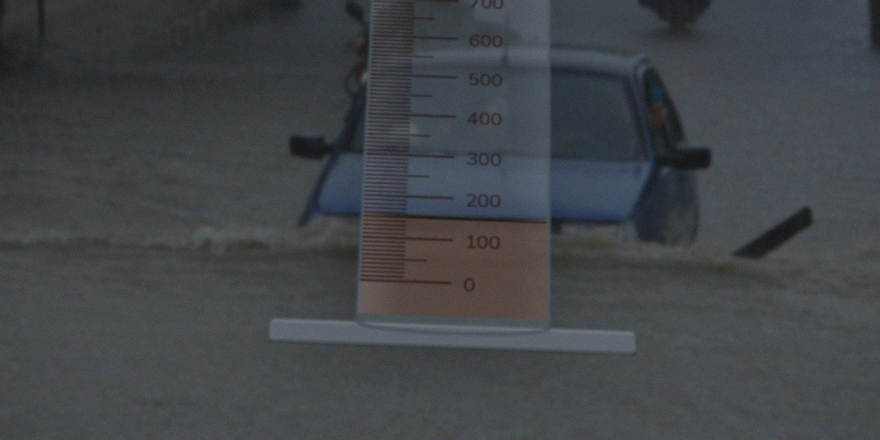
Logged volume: **150** mL
